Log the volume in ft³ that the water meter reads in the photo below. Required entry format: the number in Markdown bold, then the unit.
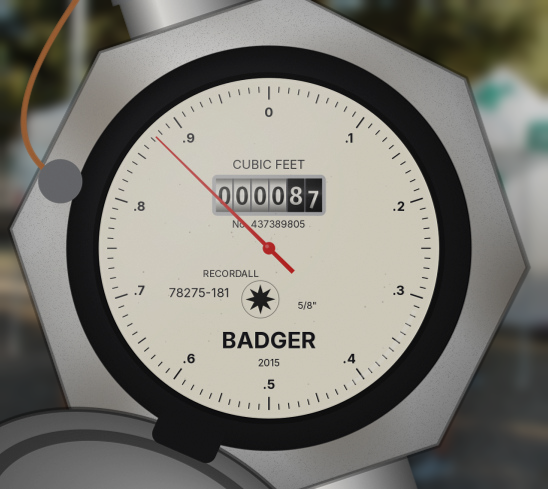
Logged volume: **86.87** ft³
